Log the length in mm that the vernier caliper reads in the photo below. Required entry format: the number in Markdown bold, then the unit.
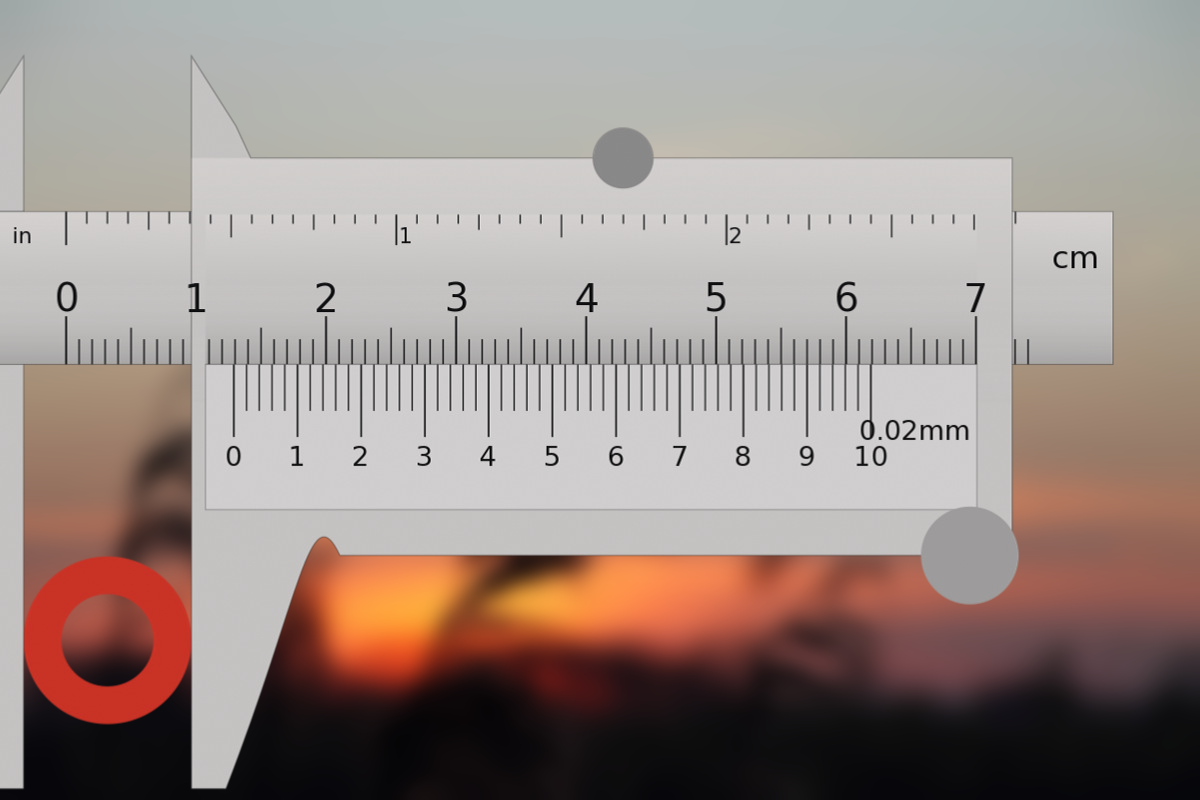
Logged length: **12.9** mm
